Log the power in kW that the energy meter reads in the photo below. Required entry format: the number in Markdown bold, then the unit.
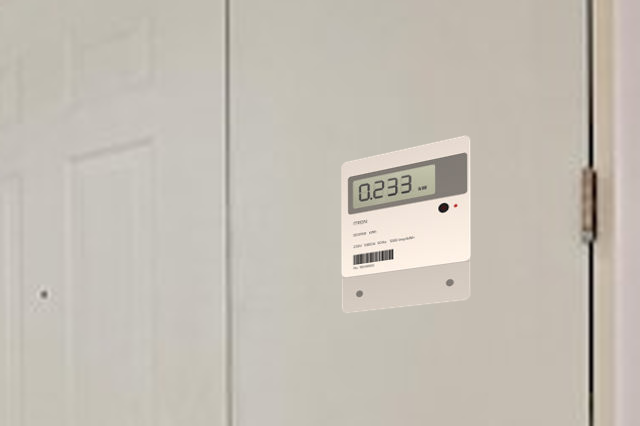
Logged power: **0.233** kW
